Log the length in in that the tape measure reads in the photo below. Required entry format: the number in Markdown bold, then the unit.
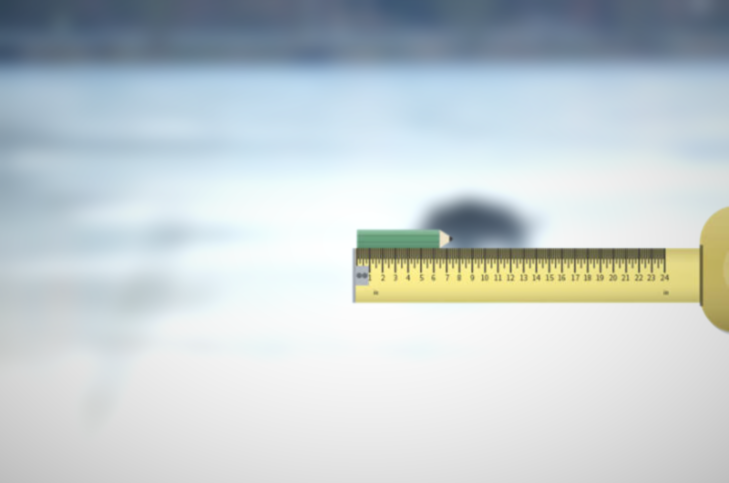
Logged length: **7.5** in
